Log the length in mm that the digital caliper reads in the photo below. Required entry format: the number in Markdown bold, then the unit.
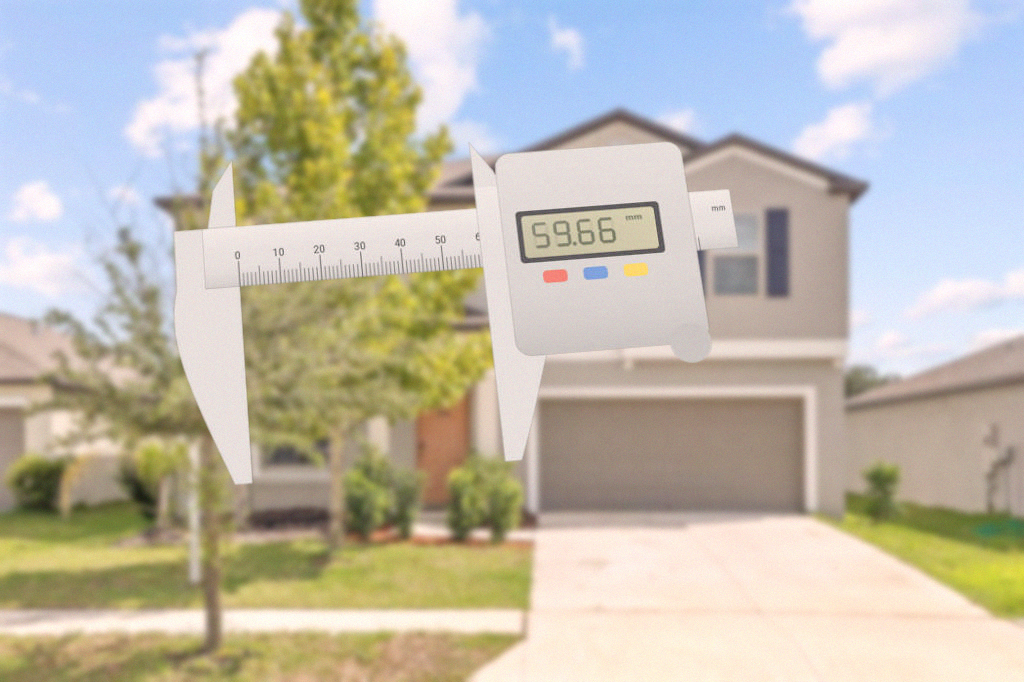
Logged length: **59.66** mm
